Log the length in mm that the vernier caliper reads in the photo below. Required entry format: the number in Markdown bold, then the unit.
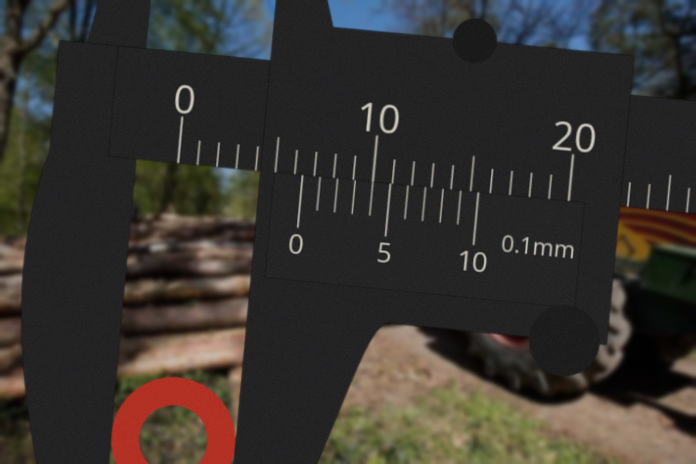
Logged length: **6.4** mm
